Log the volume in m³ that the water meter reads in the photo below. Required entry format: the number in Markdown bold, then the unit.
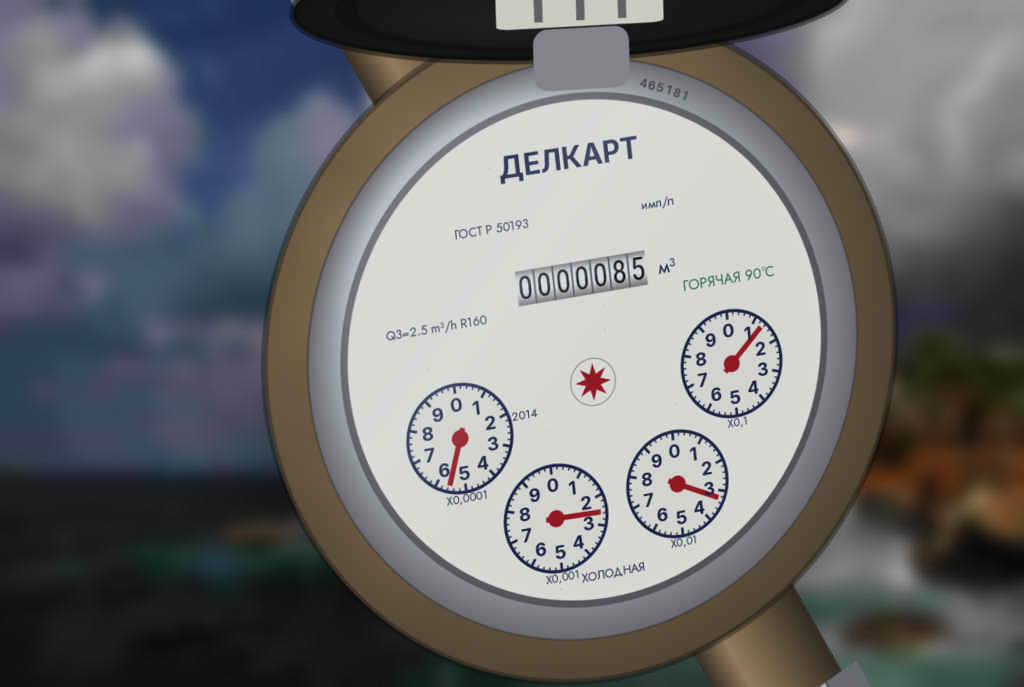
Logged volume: **85.1325** m³
